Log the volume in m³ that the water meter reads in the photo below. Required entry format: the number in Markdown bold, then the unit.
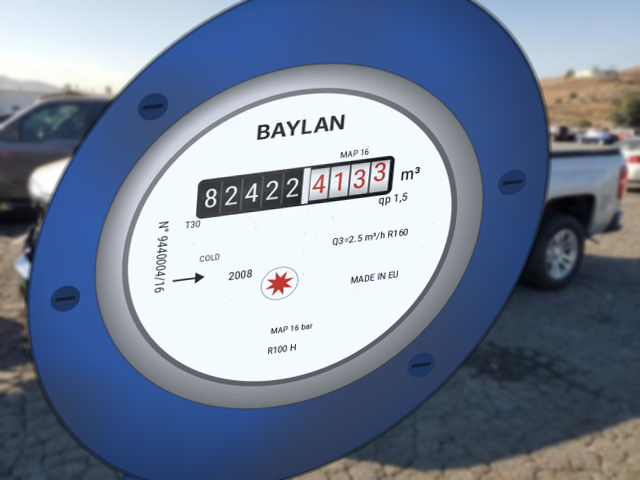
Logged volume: **82422.4133** m³
